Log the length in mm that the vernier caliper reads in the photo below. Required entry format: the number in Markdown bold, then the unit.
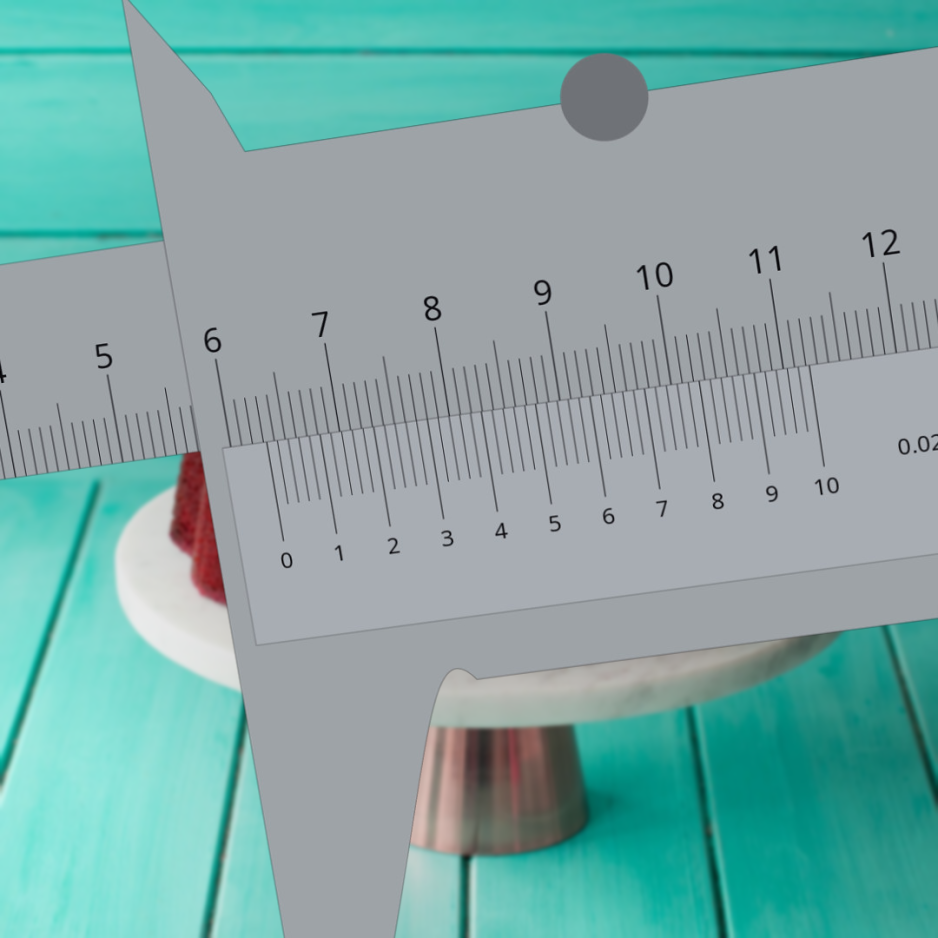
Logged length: **63.3** mm
